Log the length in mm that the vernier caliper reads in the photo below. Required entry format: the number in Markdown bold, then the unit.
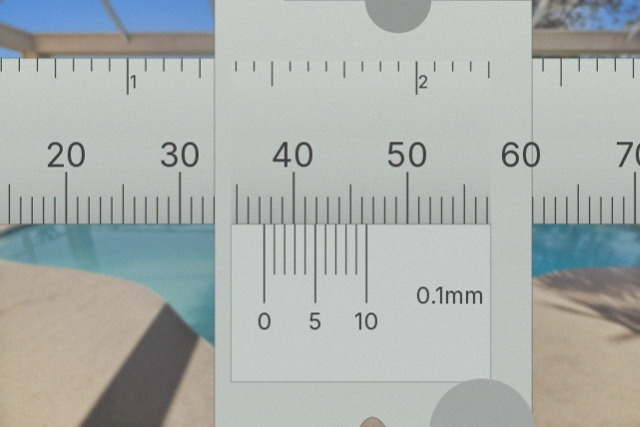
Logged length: **37.4** mm
